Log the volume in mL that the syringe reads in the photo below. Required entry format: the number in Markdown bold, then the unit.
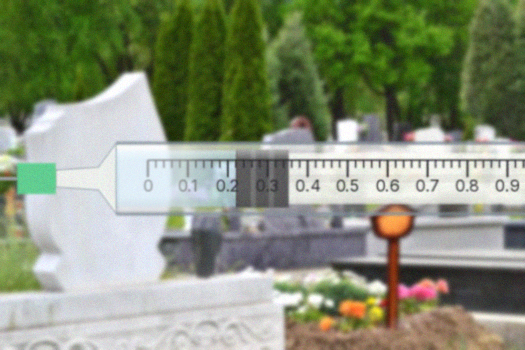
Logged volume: **0.22** mL
